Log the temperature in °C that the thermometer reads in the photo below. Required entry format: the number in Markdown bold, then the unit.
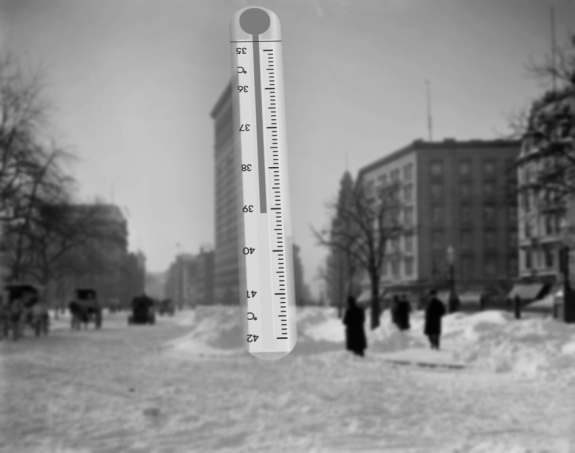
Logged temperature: **39.1** °C
